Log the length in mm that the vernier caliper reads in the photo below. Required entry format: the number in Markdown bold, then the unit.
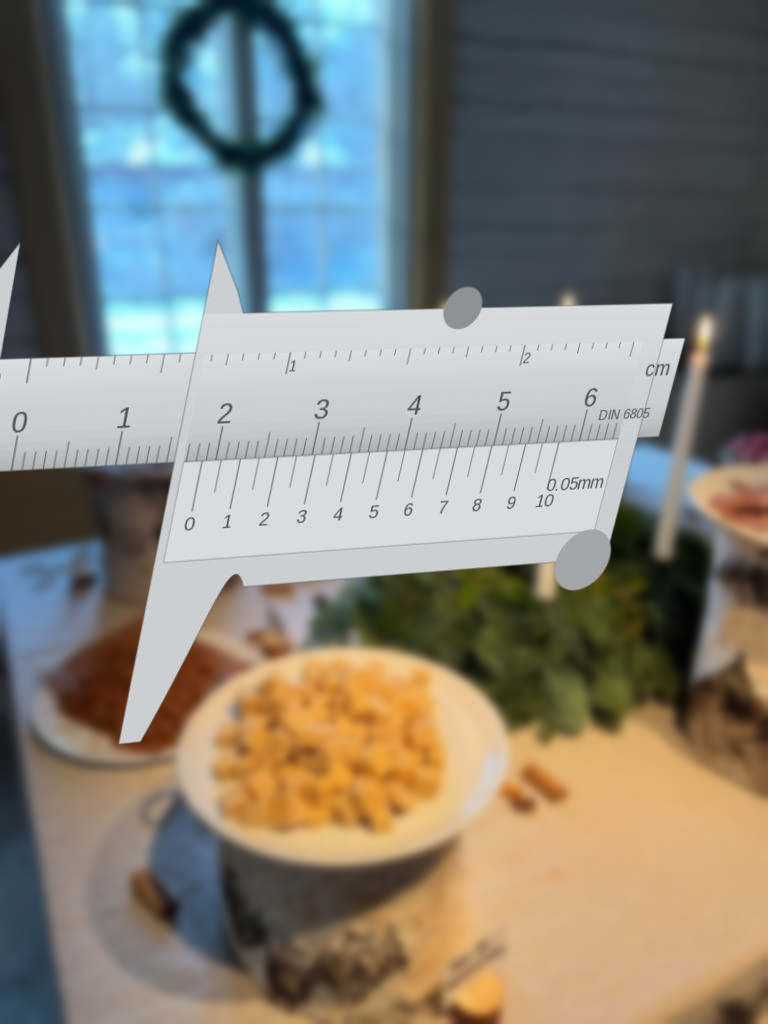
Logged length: **18.6** mm
